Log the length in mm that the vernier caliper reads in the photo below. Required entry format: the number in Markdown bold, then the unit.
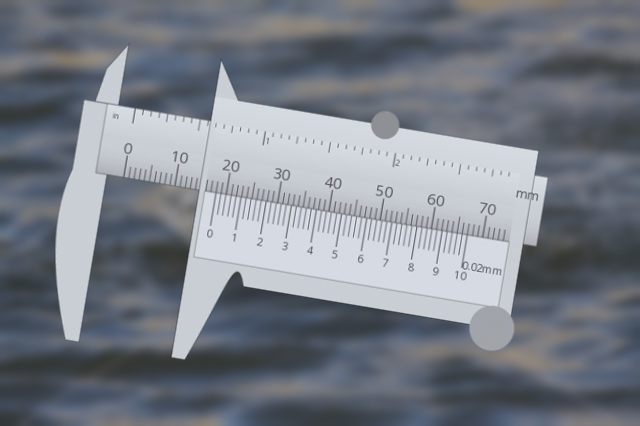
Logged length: **18.0** mm
